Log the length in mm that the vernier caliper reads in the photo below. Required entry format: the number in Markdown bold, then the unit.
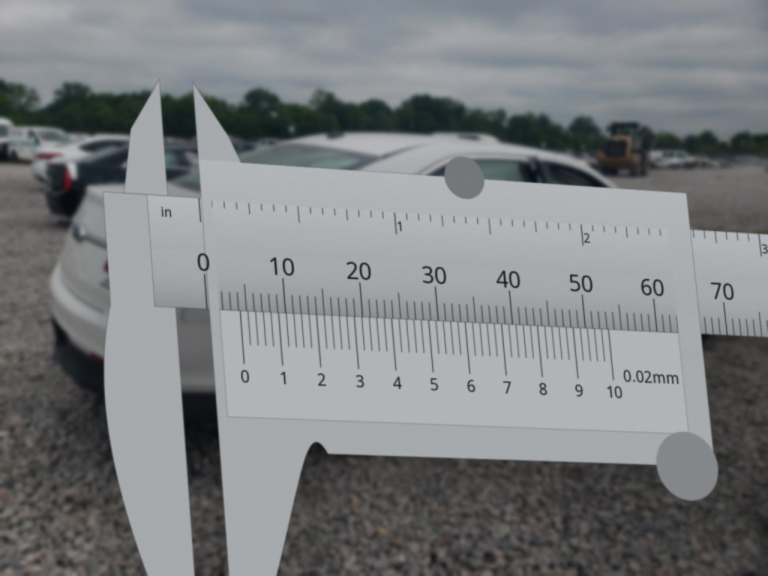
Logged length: **4.2** mm
